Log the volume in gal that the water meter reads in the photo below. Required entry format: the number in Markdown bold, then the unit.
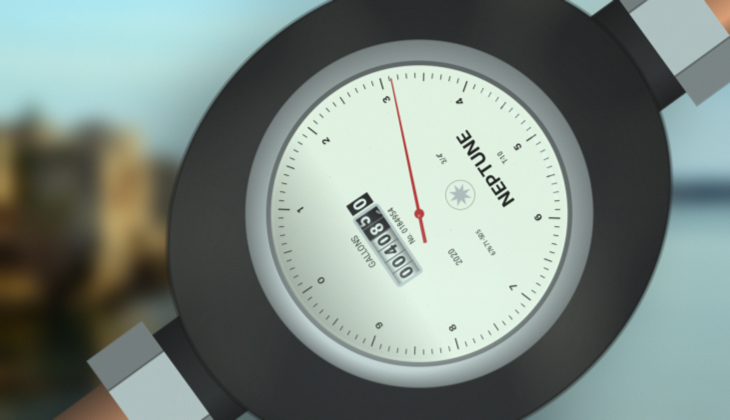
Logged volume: **40853.1** gal
